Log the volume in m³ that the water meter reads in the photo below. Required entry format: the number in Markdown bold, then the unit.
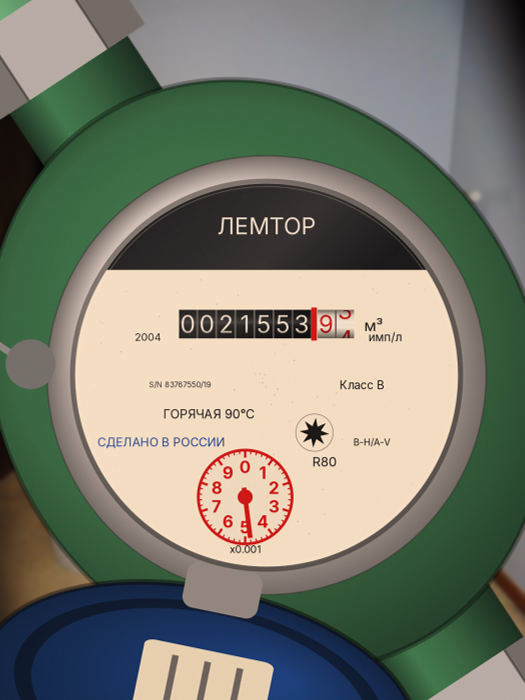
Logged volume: **21553.934** m³
